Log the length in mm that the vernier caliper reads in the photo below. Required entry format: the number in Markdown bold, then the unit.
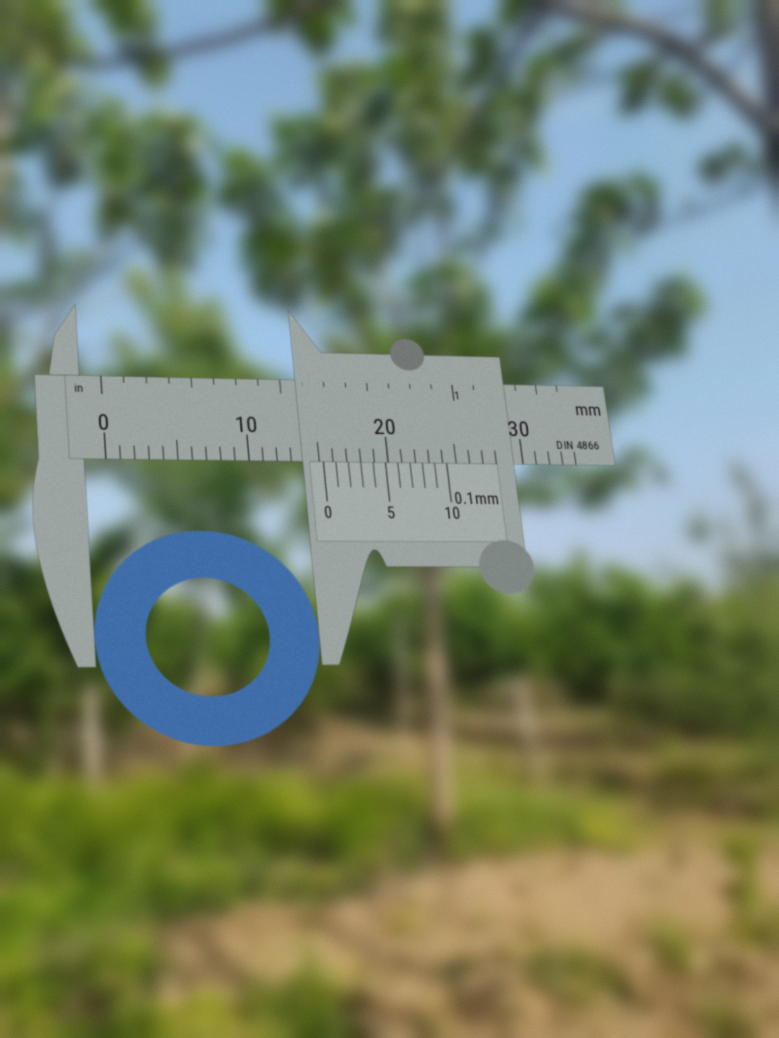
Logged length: **15.3** mm
